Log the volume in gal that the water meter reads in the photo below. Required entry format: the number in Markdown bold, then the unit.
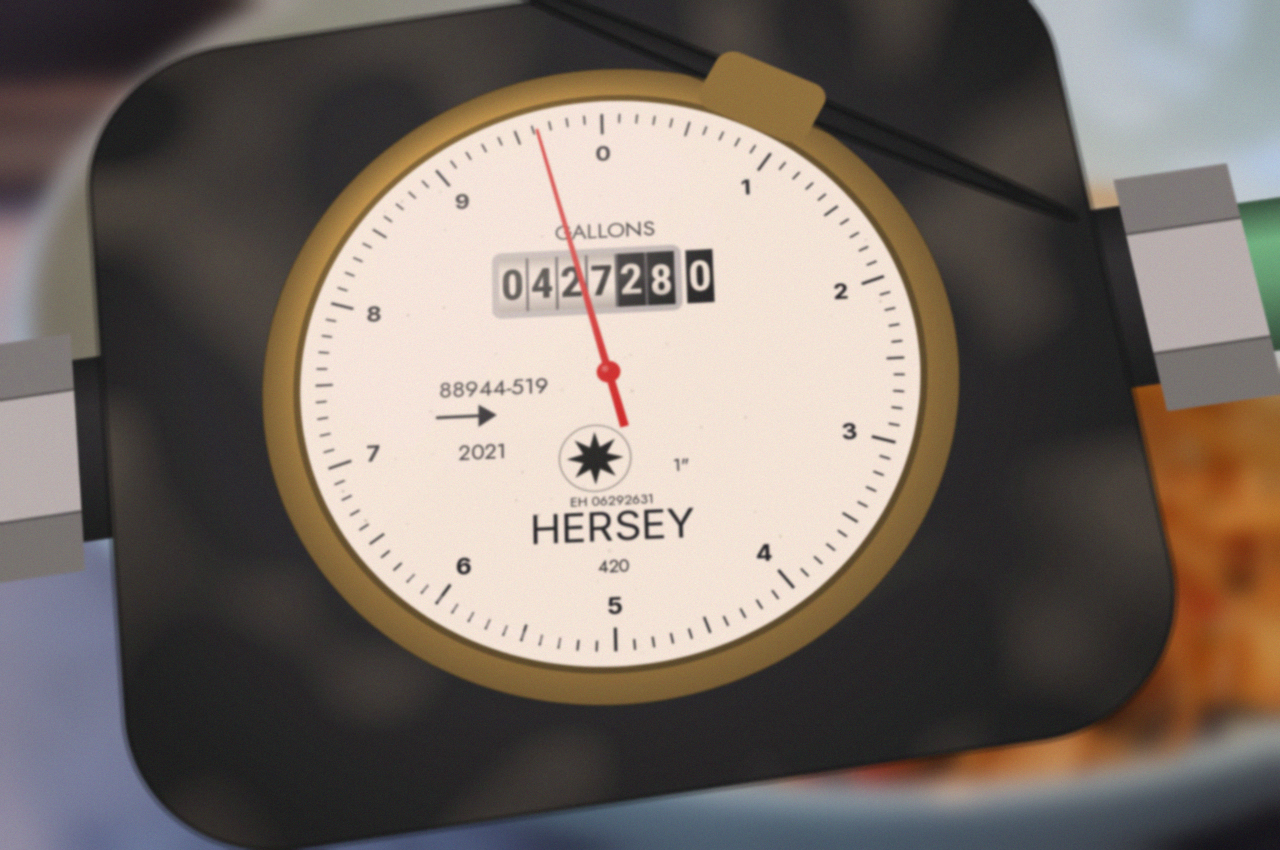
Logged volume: **427279.6** gal
